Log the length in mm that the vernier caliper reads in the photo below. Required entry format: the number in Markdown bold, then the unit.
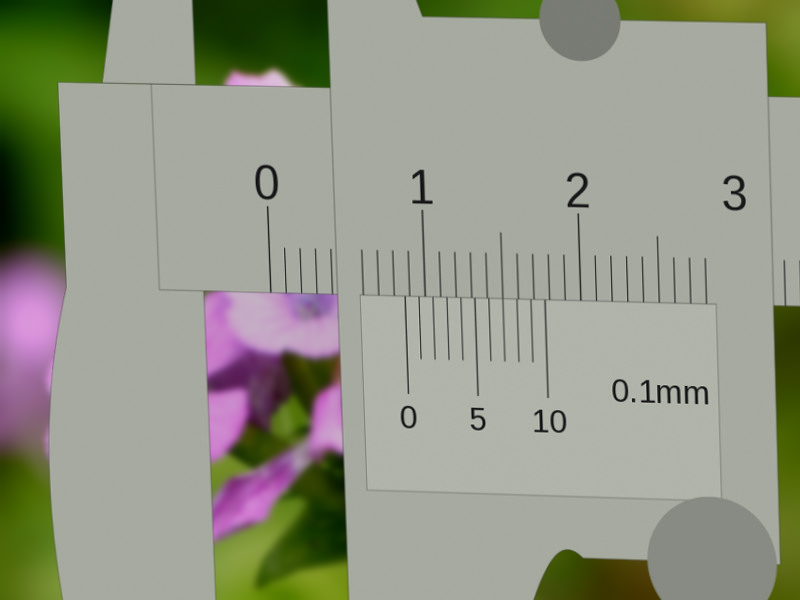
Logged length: **8.7** mm
